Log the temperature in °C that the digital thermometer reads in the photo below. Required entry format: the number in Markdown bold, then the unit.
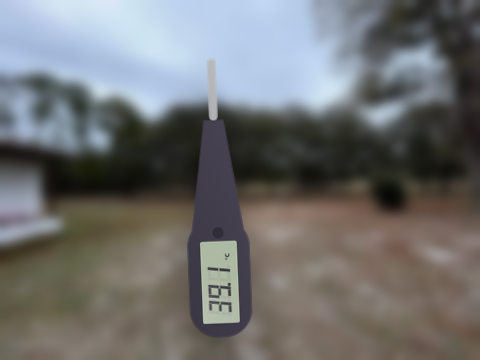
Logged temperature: **39.1** °C
